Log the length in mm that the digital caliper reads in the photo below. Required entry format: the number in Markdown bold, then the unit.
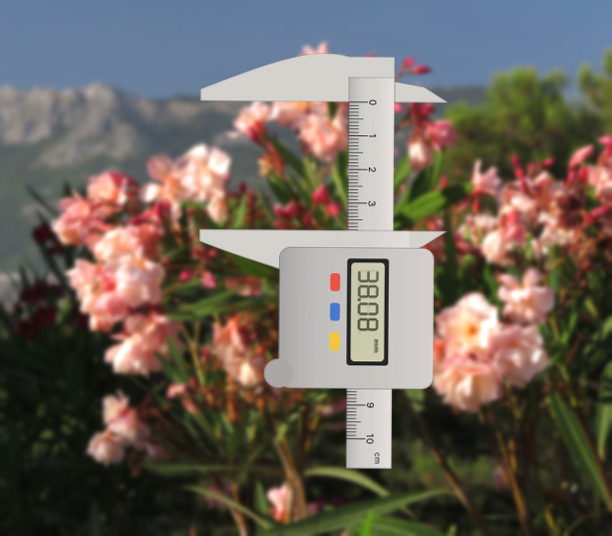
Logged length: **38.08** mm
